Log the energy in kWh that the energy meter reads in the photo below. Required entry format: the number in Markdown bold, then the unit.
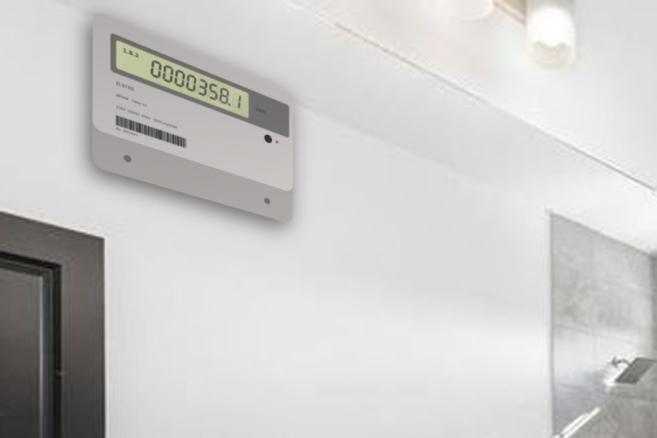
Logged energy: **358.1** kWh
